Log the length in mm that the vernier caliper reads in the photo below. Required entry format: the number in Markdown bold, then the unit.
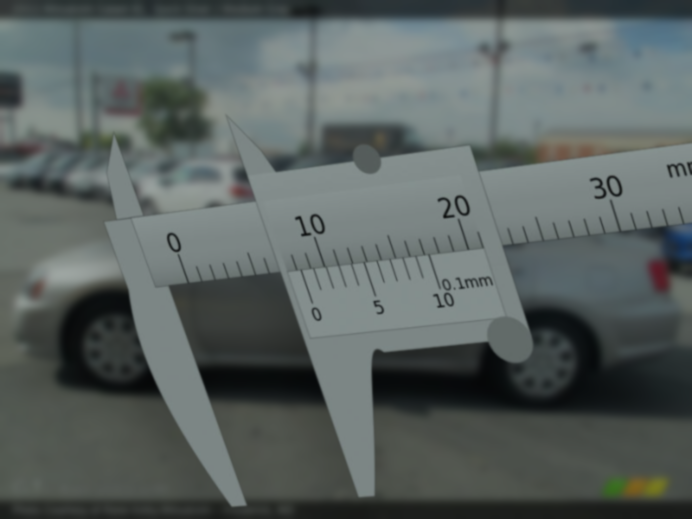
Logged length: **8.3** mm
